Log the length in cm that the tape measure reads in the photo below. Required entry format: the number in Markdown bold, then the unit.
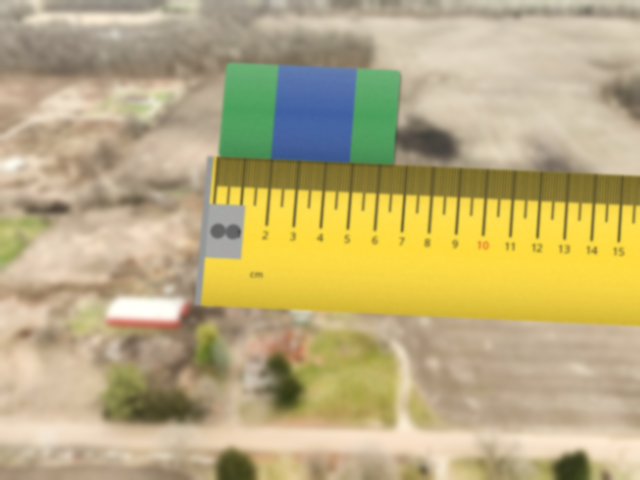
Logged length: **6.5** cm
